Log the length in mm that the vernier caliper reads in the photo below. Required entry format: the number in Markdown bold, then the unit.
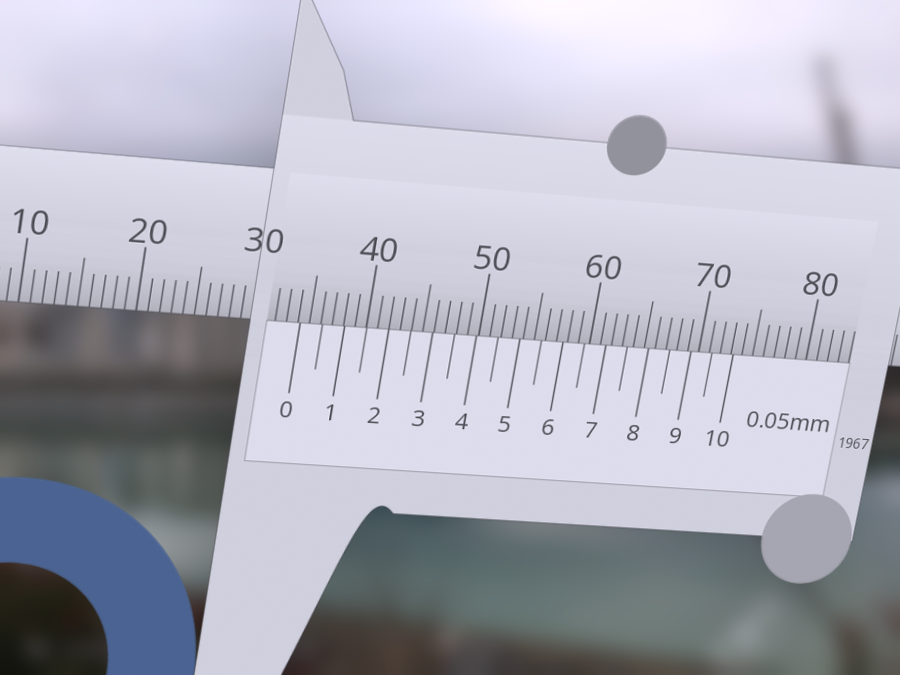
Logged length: **34.2** mm
